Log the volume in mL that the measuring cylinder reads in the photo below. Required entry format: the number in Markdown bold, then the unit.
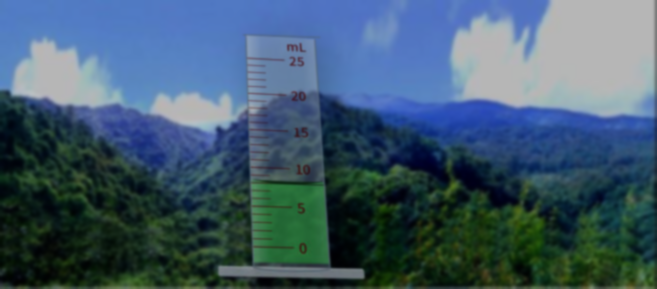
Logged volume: **8** mL
